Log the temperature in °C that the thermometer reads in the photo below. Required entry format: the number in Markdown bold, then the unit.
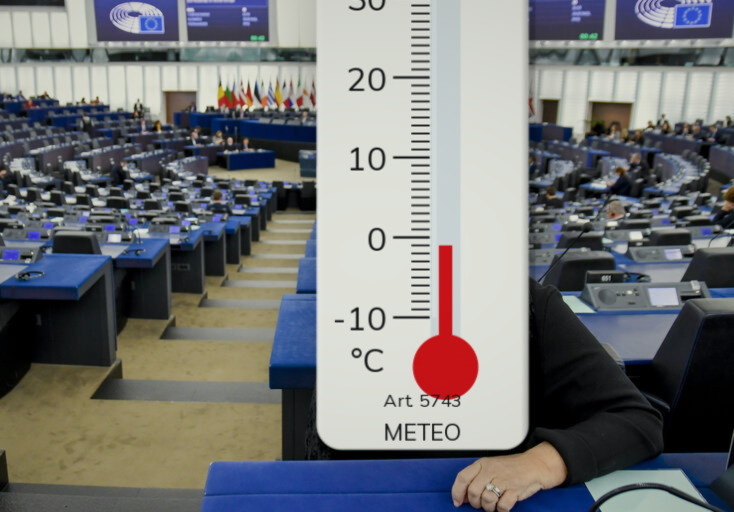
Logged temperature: **-1** °C
